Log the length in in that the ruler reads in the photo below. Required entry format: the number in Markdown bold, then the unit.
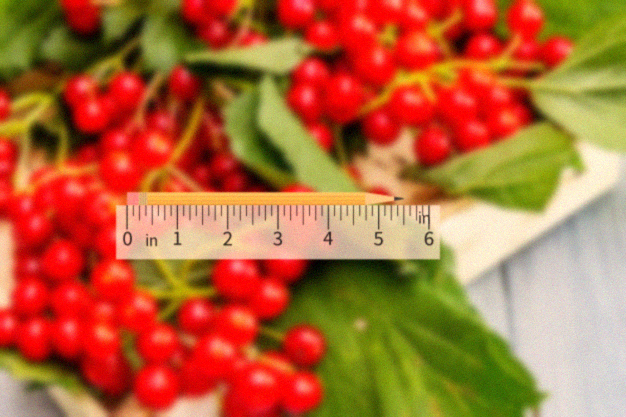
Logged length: **5.5** in
